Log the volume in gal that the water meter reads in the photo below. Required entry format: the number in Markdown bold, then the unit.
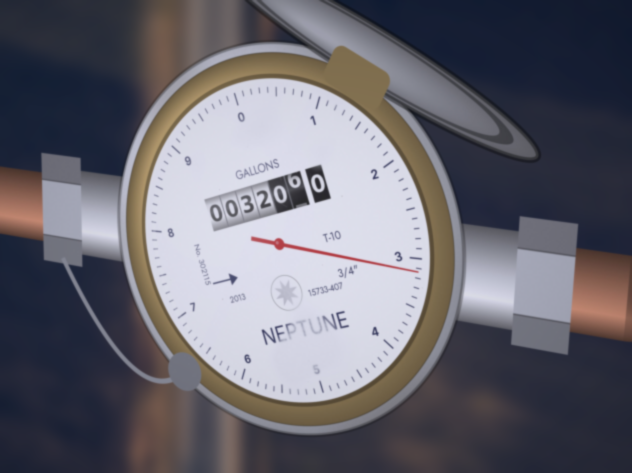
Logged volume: **32063.1** gal
